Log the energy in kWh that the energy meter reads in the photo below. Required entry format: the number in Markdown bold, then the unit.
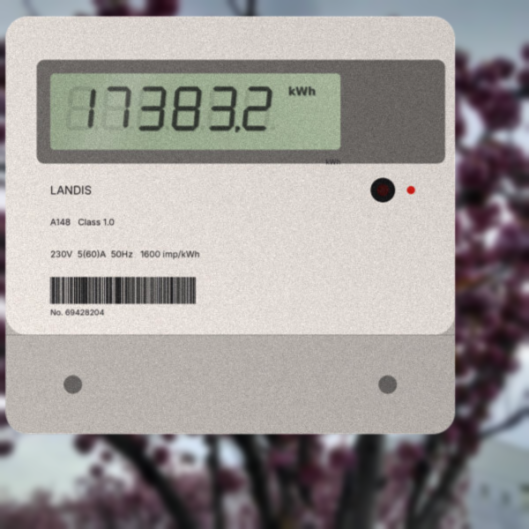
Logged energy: **17383.2** kWh
